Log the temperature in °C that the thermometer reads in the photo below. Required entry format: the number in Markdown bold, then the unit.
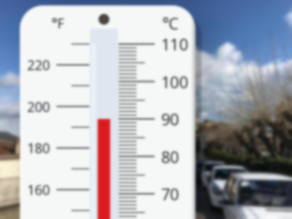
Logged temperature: **90** °C
